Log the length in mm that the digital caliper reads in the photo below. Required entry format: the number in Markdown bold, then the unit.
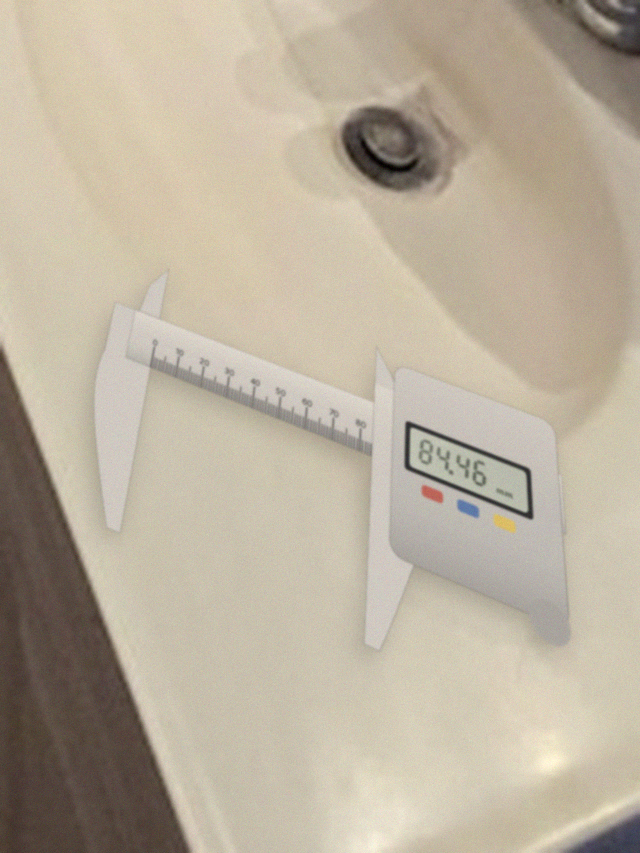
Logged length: **84.46** mm
